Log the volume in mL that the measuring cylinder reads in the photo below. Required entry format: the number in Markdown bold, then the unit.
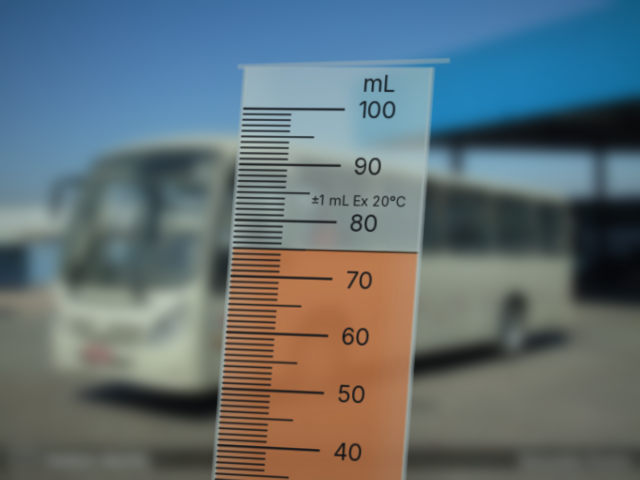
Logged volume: **75** mL
